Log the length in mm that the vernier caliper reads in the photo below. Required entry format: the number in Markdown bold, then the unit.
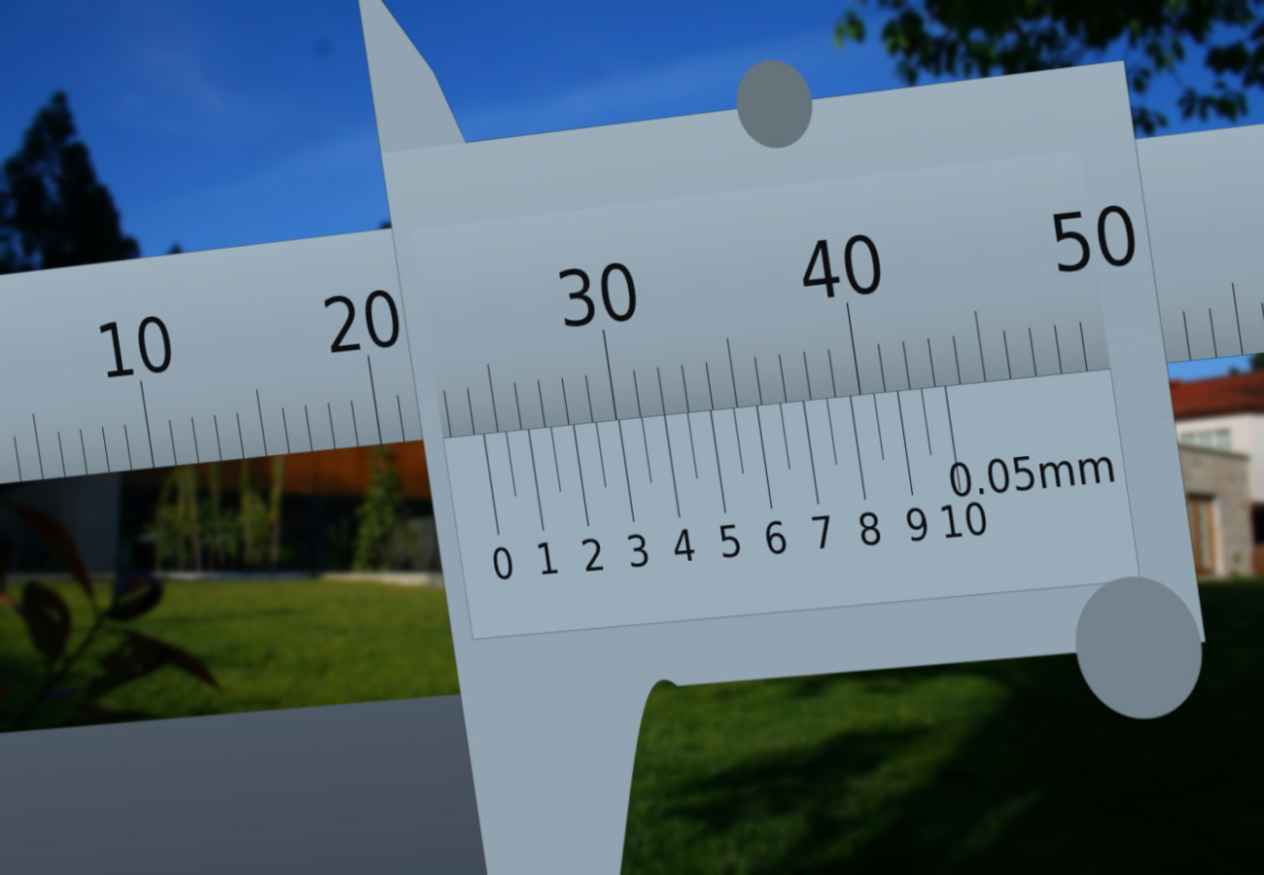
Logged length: **24.4** mm
